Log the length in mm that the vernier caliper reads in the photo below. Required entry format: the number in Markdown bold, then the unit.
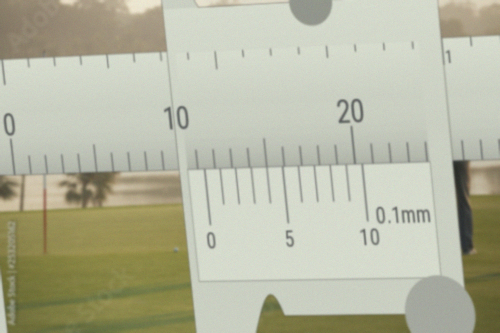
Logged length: **11.4** mm
